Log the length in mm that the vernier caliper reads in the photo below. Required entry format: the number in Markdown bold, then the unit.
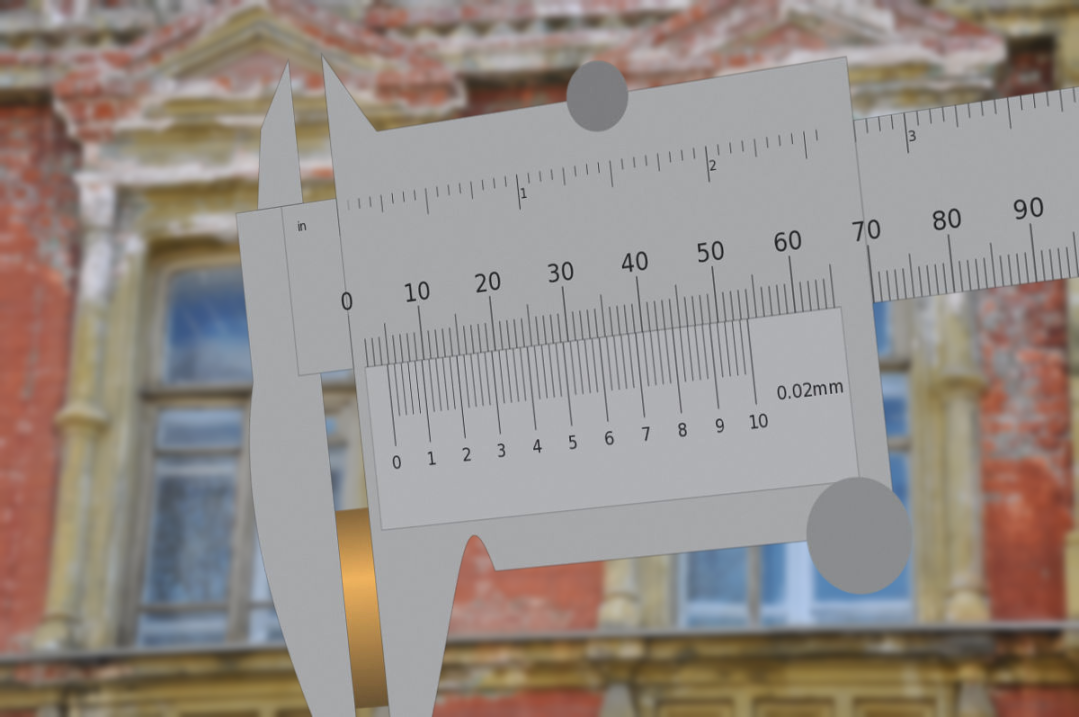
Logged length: **4.8** mm
